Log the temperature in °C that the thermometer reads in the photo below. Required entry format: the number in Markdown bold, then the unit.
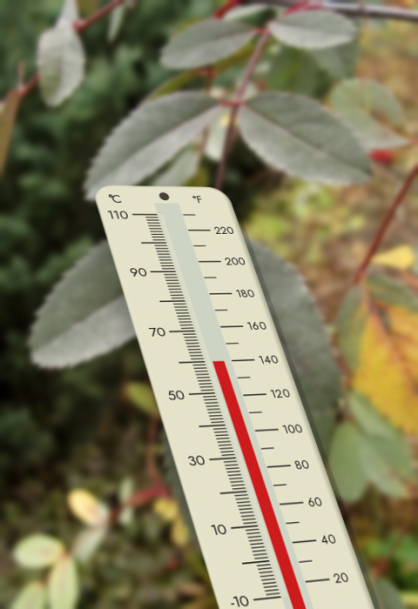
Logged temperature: **60** °C
